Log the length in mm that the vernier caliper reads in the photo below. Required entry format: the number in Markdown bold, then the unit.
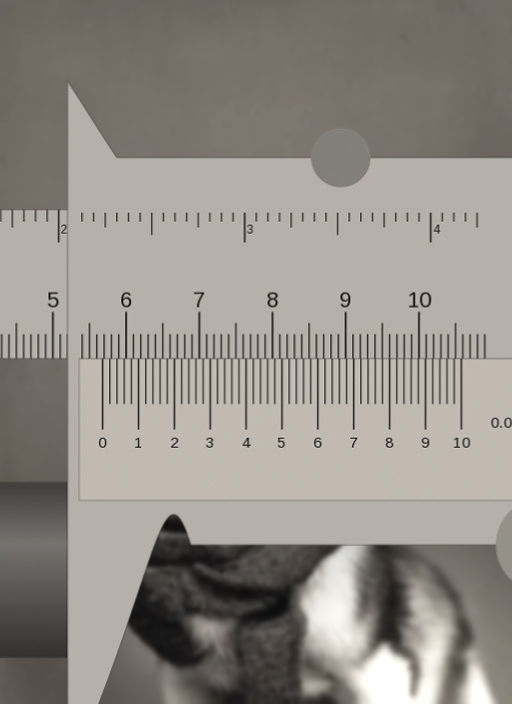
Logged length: **56.8** mm
